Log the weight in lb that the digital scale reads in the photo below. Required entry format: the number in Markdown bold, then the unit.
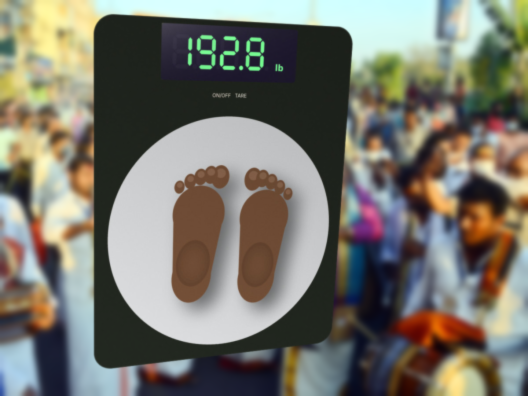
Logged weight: **192.8** lb
